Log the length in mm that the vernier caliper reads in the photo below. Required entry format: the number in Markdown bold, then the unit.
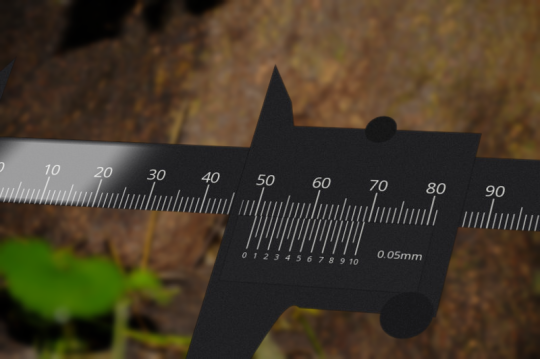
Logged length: **50.2** mm
